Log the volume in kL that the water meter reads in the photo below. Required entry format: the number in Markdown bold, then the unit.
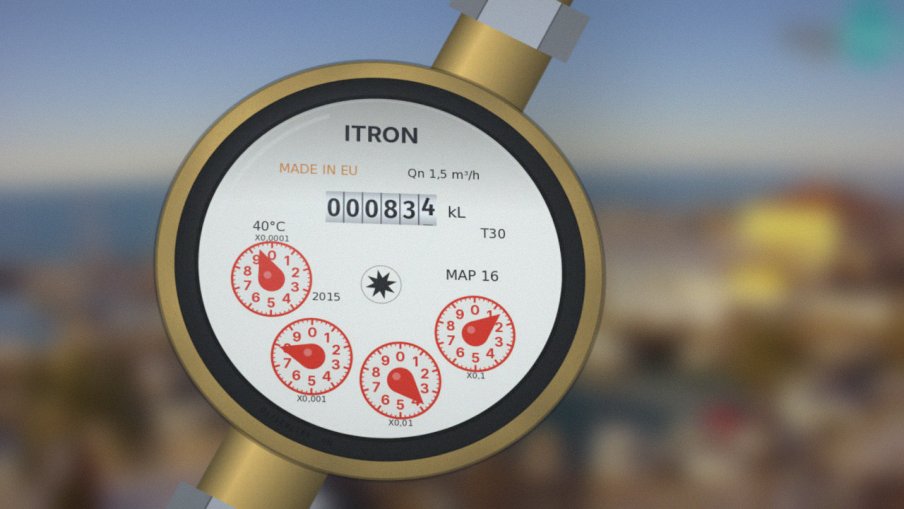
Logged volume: **834.1379** kL
